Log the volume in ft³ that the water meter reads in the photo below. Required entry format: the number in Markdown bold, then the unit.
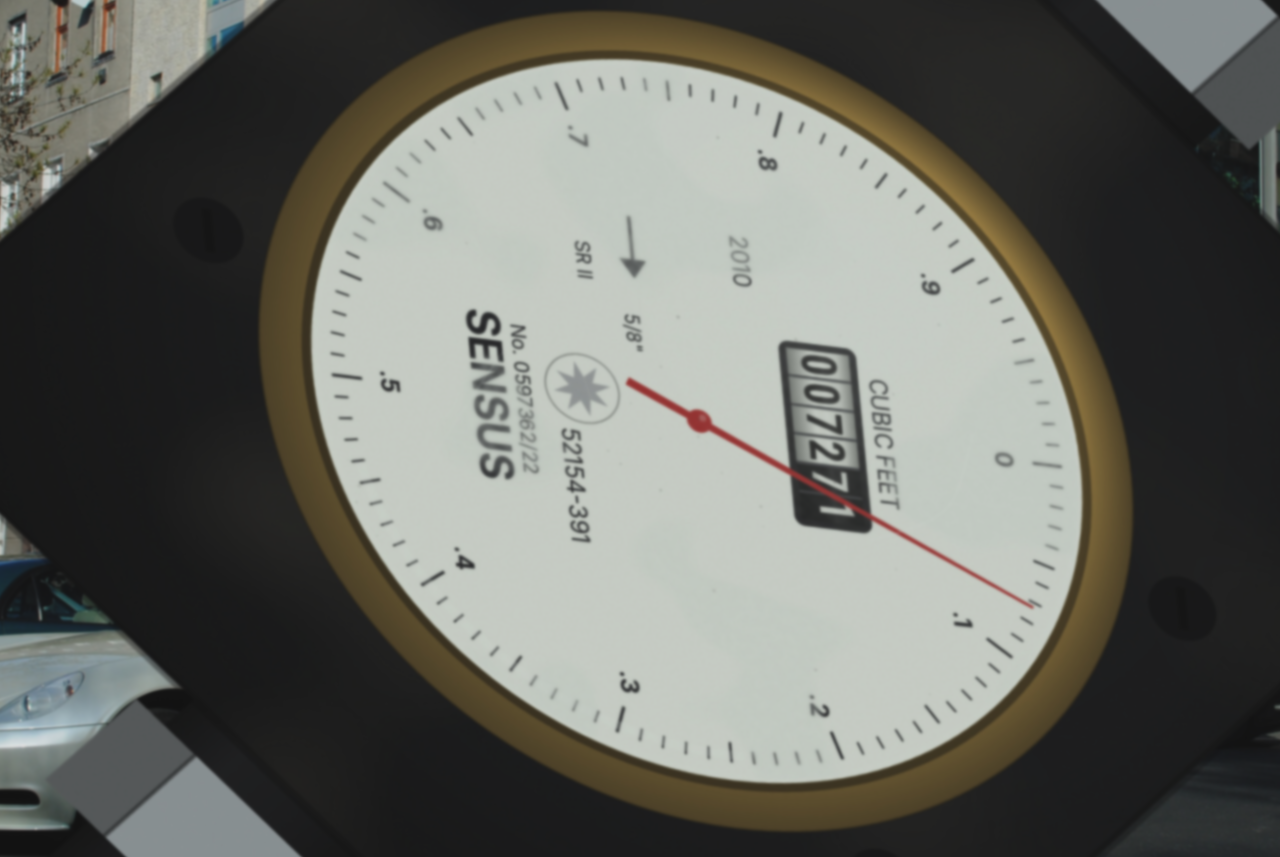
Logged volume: **7271.07** ft³
